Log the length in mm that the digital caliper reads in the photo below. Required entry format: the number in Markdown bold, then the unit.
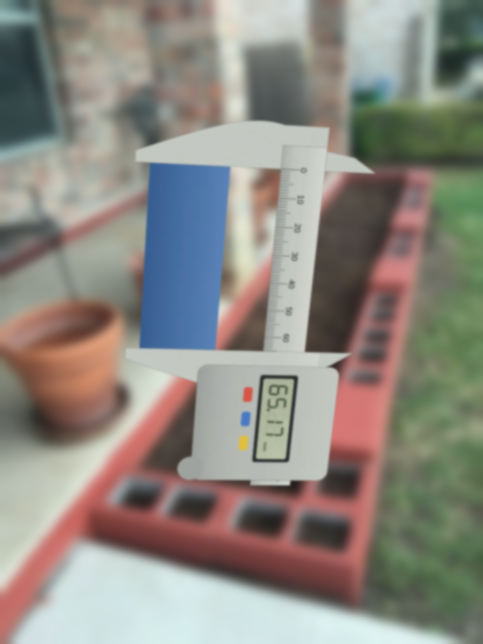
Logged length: **65.17** mm
